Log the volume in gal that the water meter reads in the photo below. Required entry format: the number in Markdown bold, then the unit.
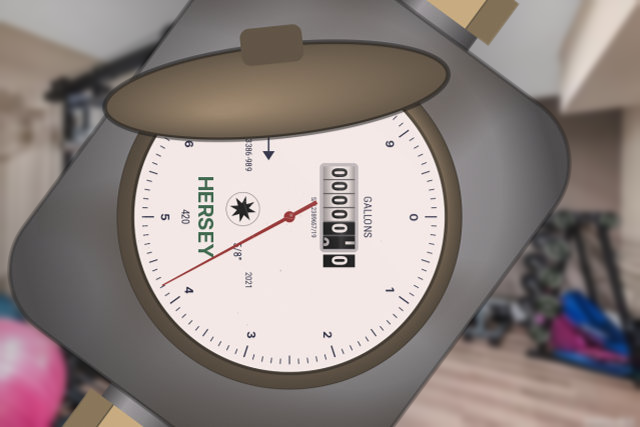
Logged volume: **14.2** gal
